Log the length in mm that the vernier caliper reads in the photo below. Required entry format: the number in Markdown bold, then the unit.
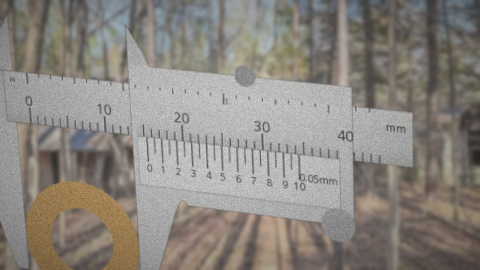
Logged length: **15.4** mm
